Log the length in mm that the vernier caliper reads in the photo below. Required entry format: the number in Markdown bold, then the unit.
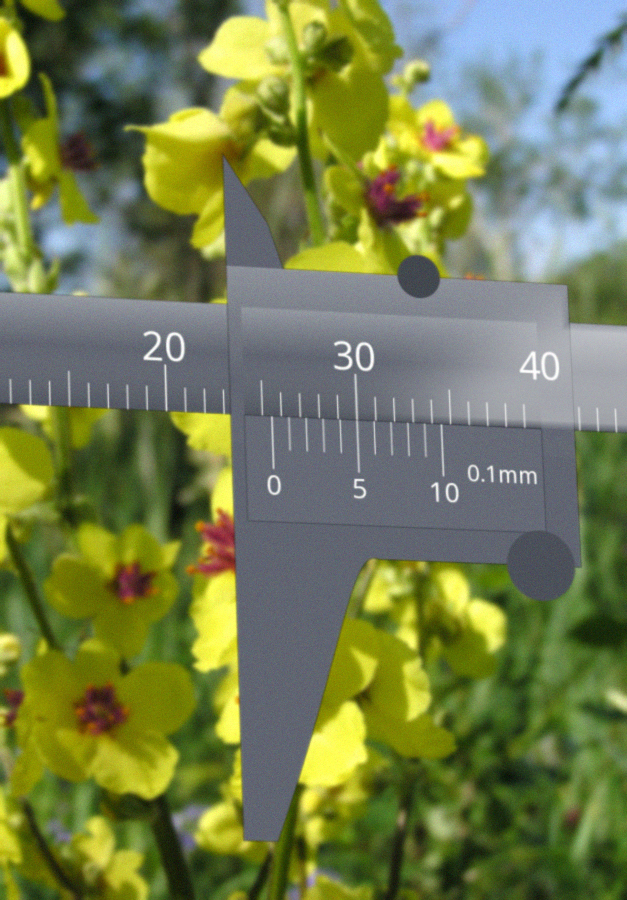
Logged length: **25.5** mm
